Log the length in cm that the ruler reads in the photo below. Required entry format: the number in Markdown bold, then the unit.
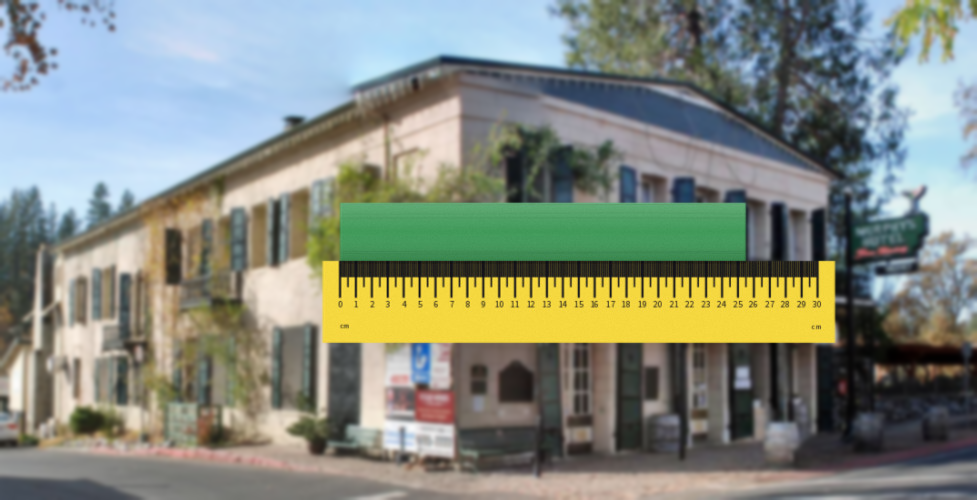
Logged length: **25.5** cm
